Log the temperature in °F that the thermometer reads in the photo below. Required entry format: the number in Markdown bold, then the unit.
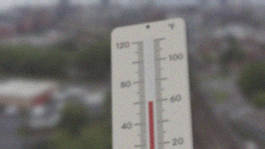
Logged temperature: **60** °F
